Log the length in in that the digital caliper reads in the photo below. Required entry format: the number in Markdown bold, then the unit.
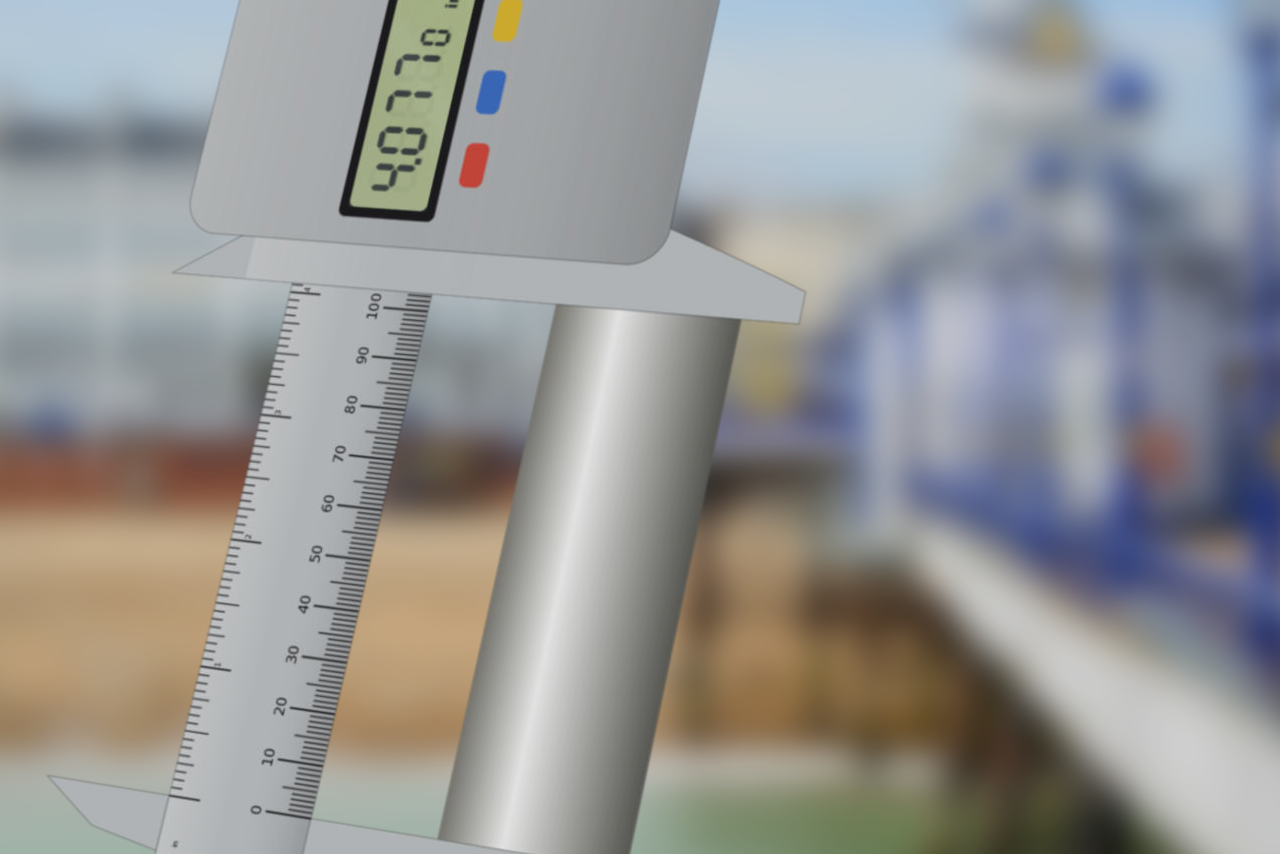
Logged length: **4.0770** in
